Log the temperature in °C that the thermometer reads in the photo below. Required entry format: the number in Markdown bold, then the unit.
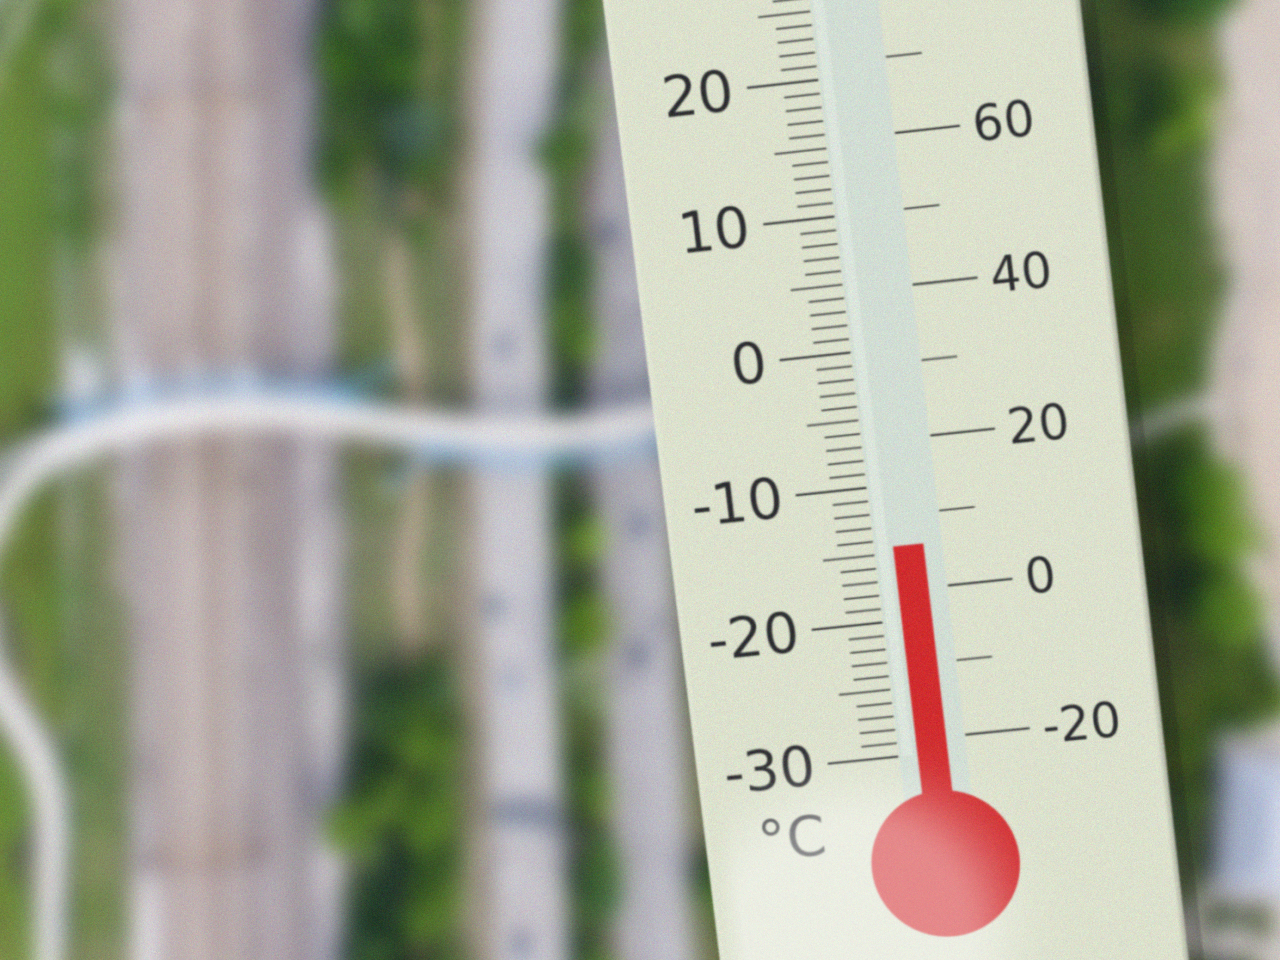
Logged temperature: **-14.5** °C
